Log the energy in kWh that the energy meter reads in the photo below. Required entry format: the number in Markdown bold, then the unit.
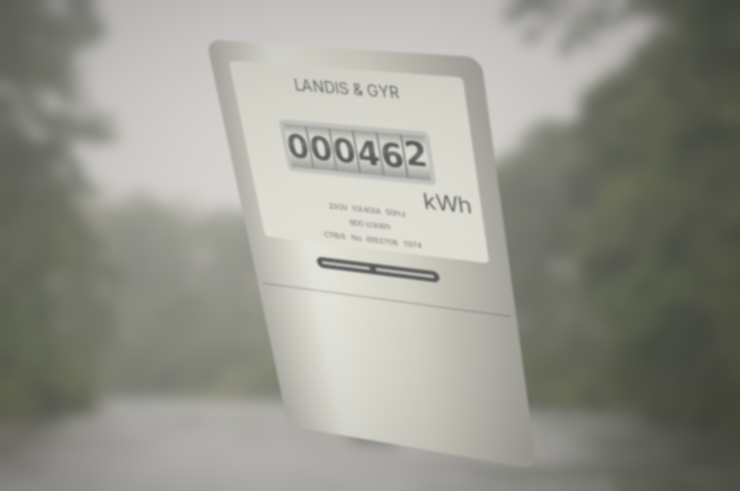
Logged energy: **462** kWh
